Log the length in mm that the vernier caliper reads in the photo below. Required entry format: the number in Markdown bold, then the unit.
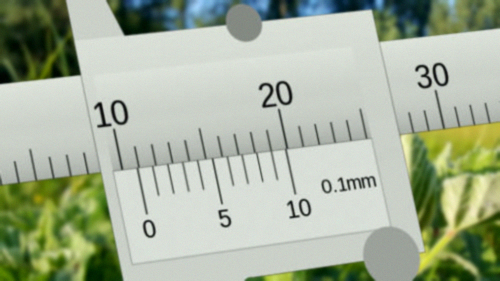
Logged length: **10.9** mm
